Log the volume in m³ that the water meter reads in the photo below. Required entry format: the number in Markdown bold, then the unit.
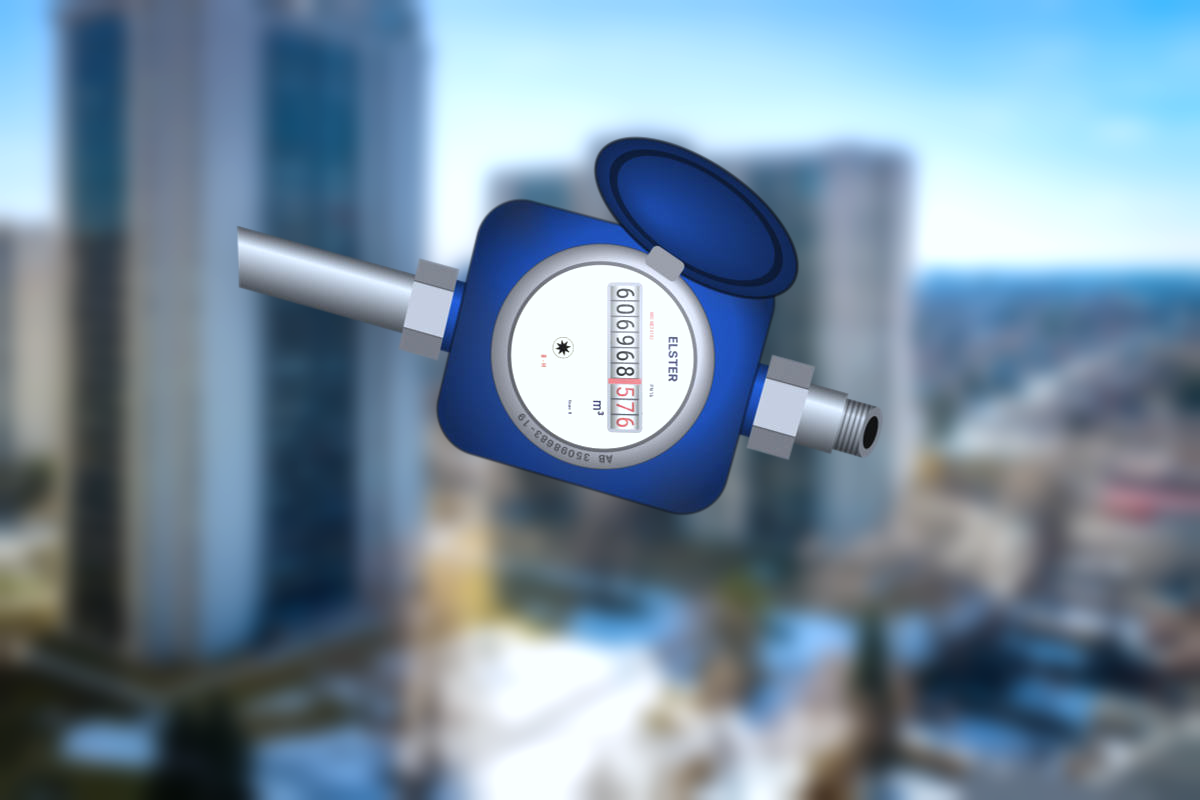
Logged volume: **606968.576** m³
